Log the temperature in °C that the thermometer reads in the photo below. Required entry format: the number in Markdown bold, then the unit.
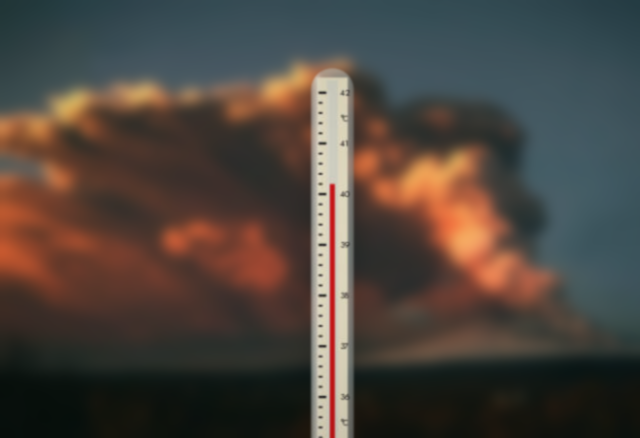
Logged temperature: **40.2** °C
